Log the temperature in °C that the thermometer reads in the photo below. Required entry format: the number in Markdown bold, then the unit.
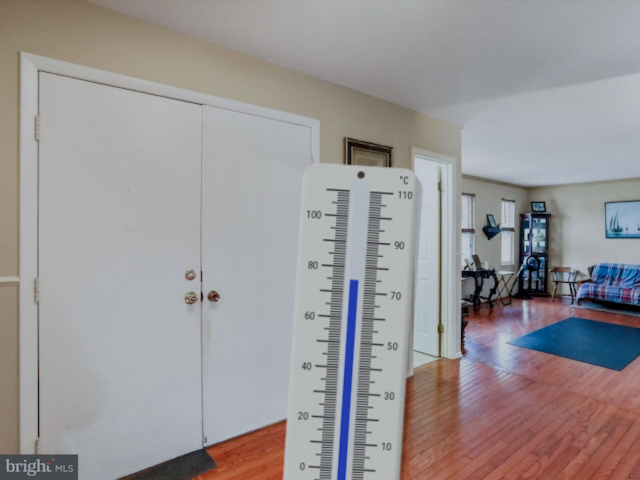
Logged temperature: **75** °C
